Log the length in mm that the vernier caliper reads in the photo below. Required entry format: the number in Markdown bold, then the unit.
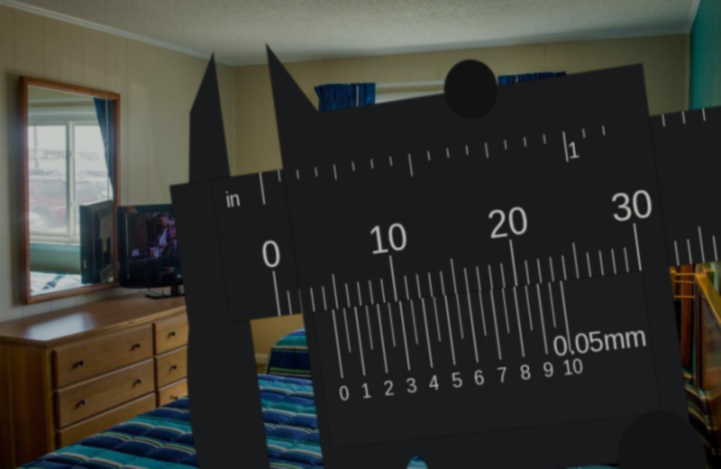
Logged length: **4.6** mm
